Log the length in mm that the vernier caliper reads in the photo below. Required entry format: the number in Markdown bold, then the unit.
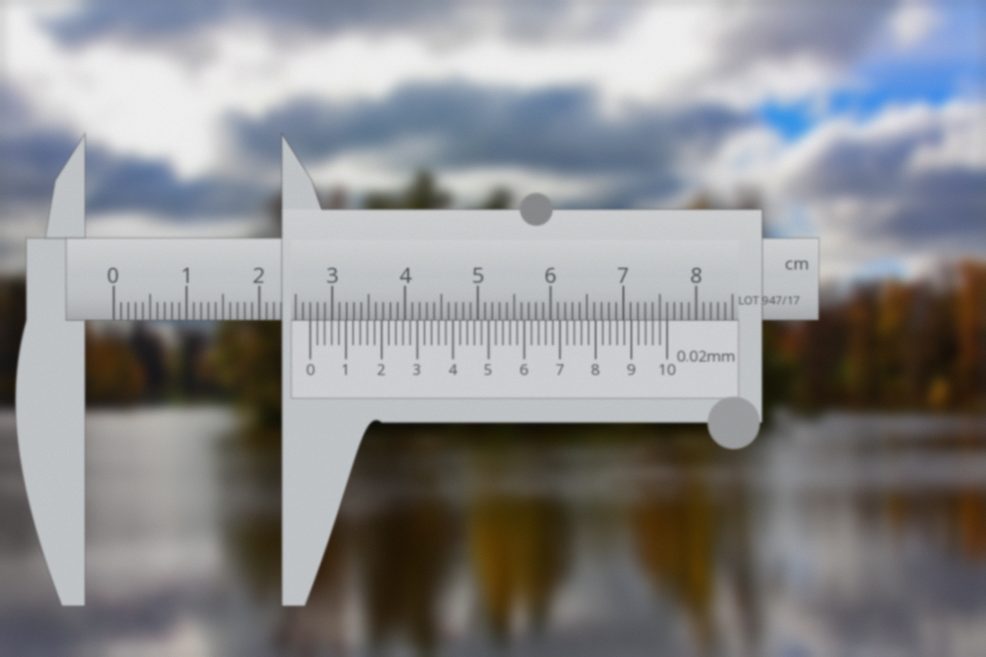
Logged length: **27.0** mm
